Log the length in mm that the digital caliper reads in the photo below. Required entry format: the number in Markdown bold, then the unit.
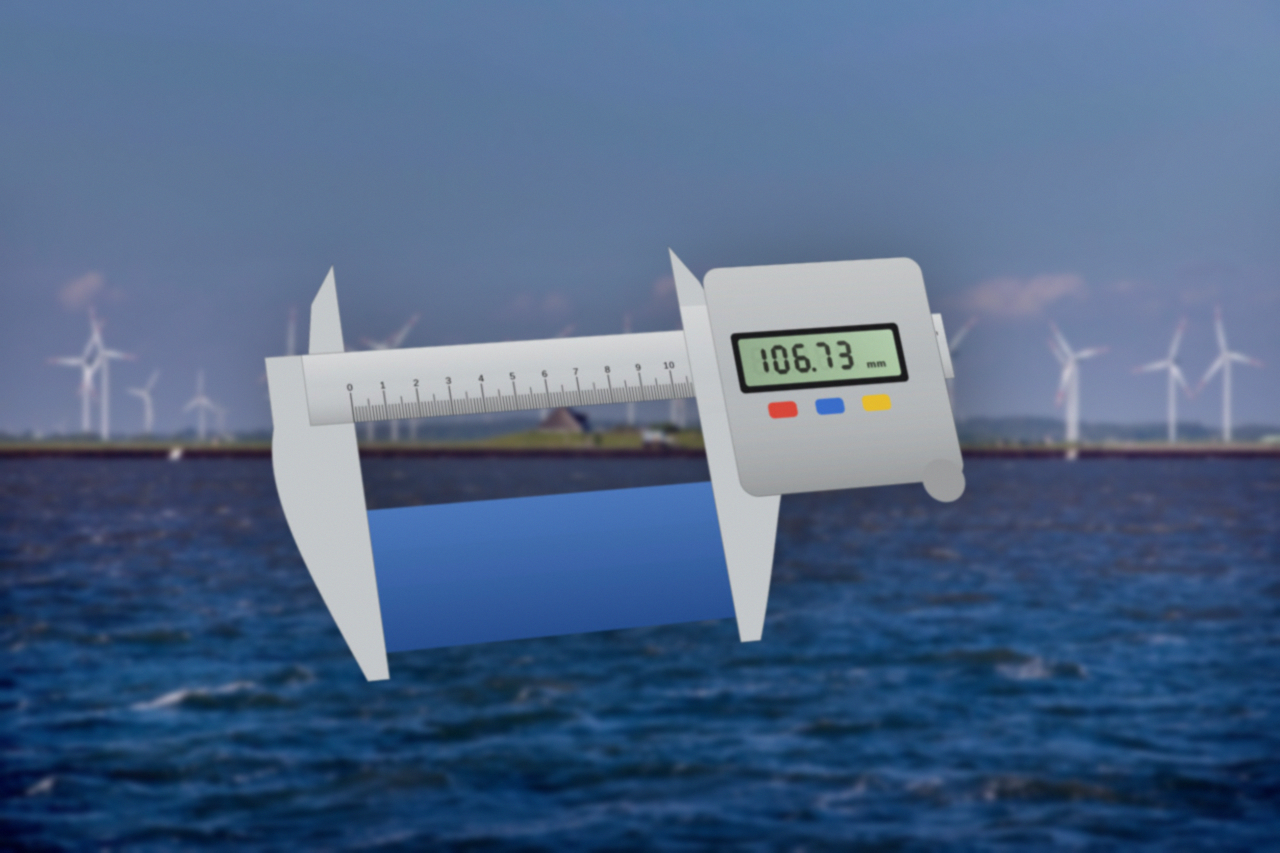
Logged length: **106.73** mm
